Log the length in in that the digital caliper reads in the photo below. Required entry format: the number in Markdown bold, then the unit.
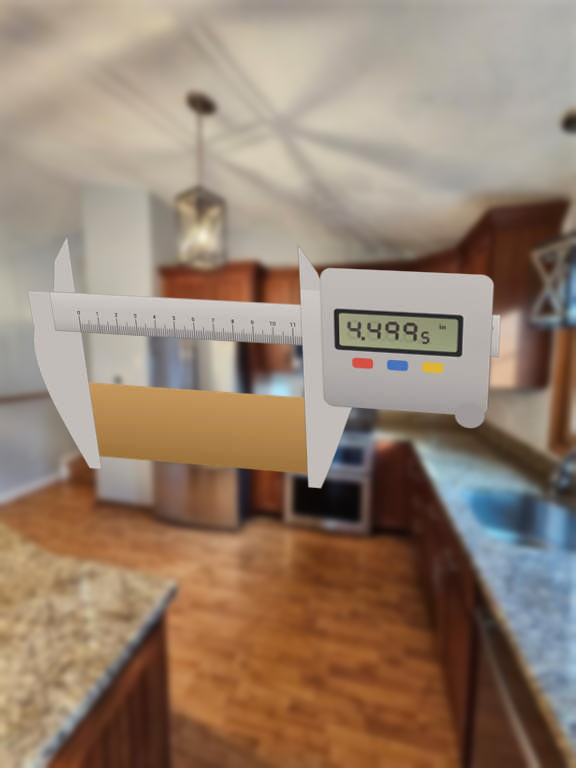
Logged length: **4.4995** in
